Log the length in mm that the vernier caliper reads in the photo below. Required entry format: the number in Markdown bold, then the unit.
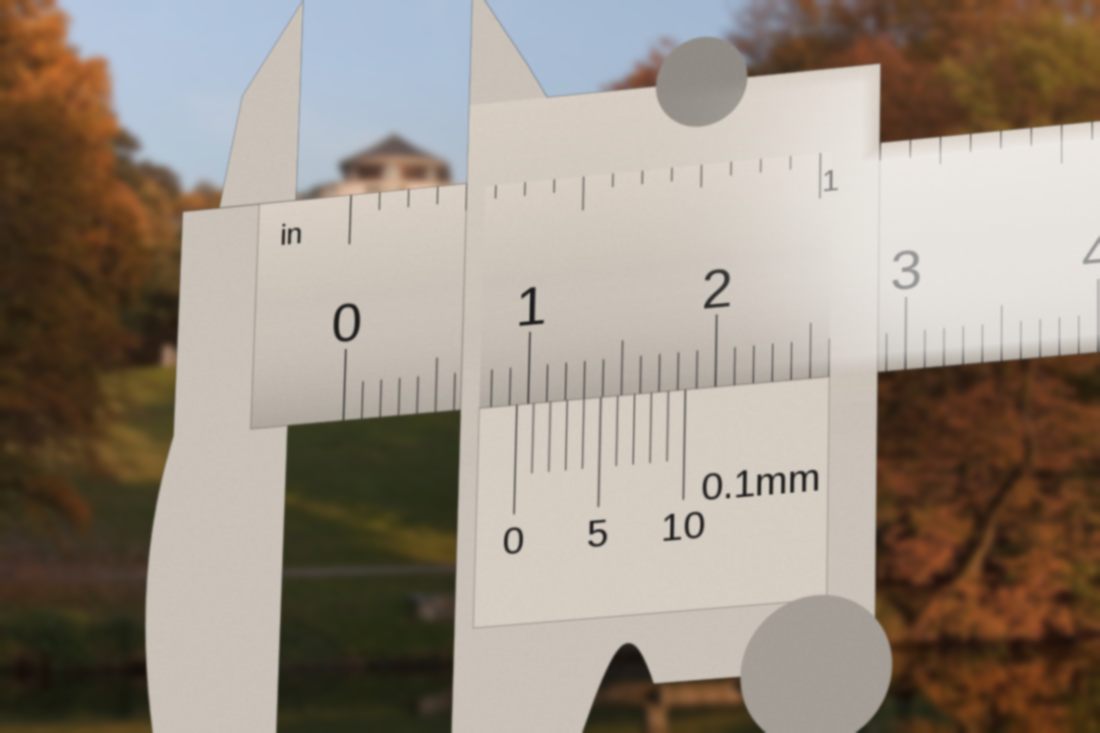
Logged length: **9.4** mm
